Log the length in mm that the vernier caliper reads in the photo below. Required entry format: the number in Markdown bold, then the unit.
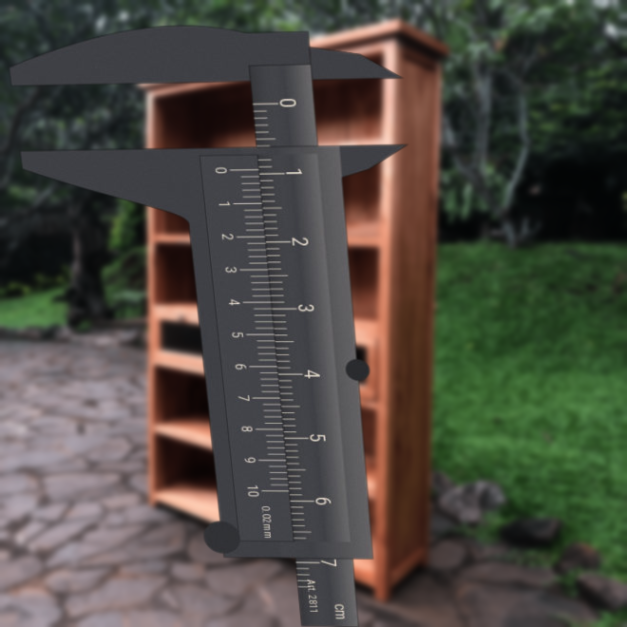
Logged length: **9.4** mm
